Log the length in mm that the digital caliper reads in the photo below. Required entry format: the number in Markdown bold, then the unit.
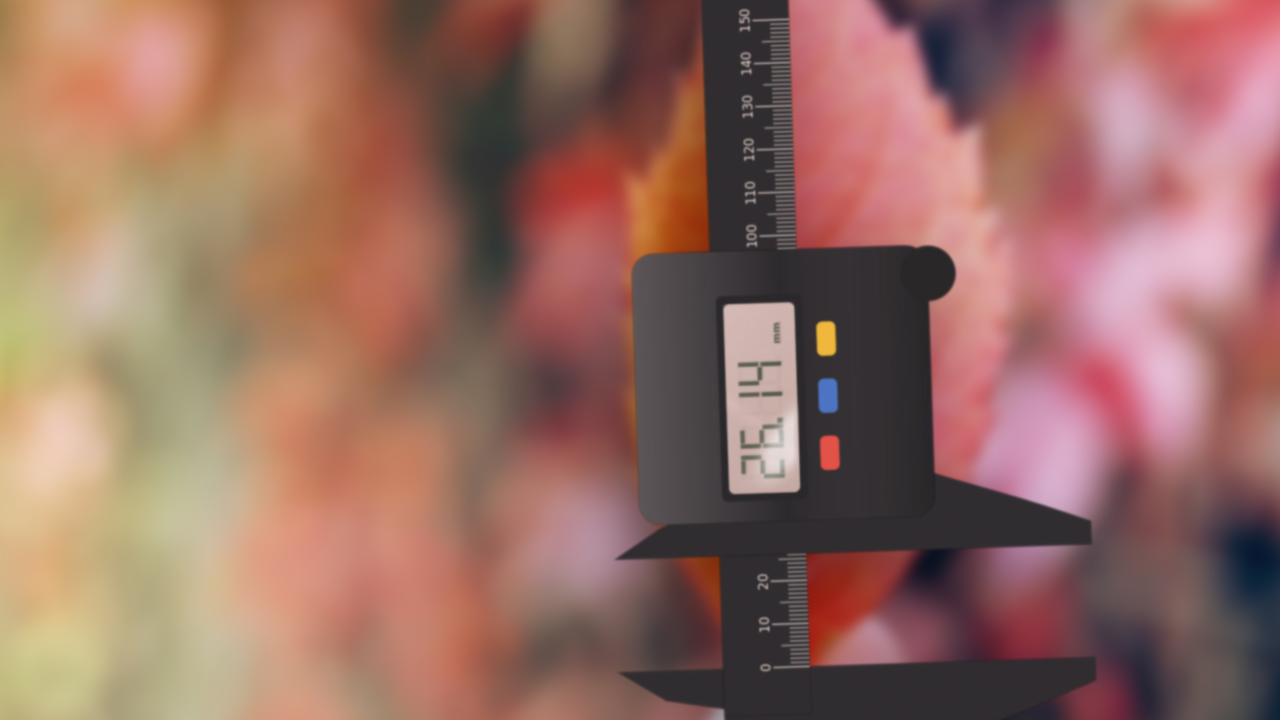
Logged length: **26.14** mm
